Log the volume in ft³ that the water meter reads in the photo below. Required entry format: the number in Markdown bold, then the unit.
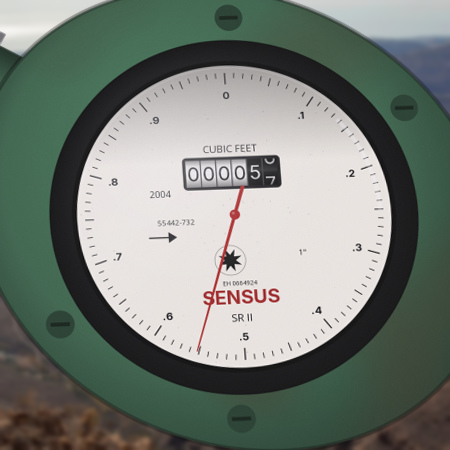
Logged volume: **56.55** ft³
